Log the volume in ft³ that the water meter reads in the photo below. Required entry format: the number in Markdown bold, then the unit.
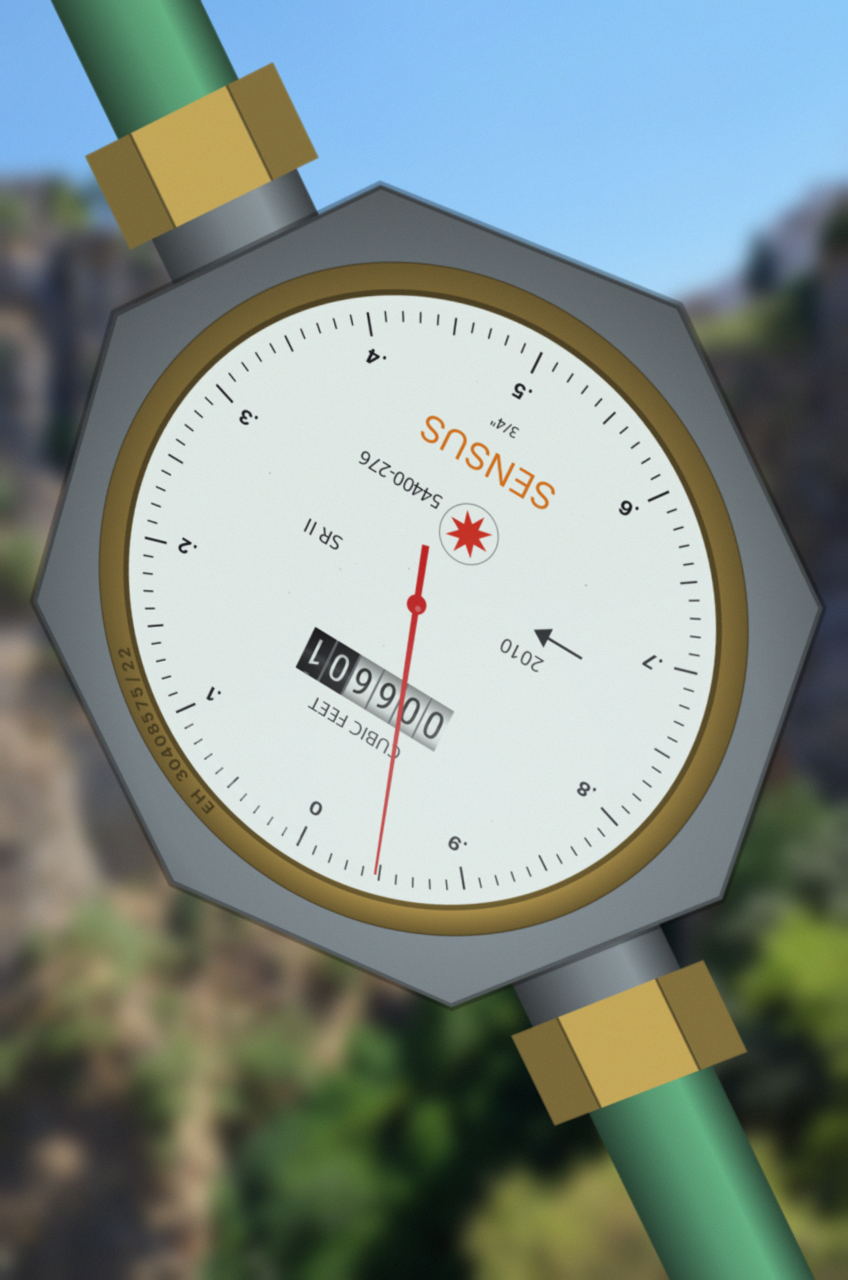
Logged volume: **6600.95** ft³
